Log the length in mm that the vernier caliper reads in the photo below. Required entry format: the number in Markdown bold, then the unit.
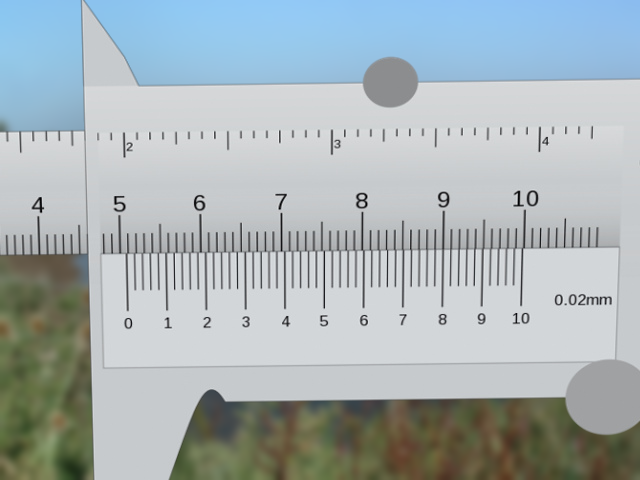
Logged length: **50.8** mm
